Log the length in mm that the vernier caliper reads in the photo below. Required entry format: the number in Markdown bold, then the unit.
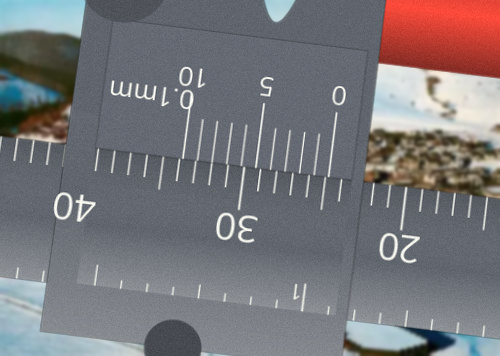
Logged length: **24.8** mm
